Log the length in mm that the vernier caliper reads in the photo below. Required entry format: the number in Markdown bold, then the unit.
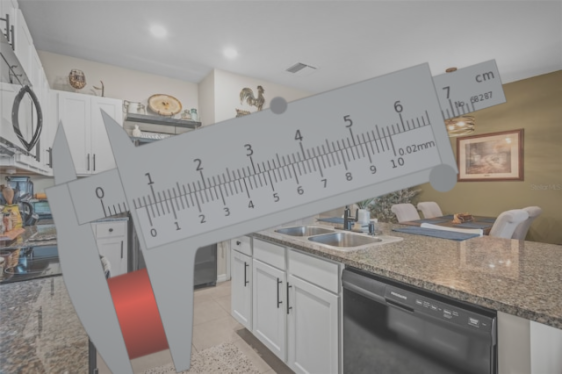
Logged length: **8.0** mm
